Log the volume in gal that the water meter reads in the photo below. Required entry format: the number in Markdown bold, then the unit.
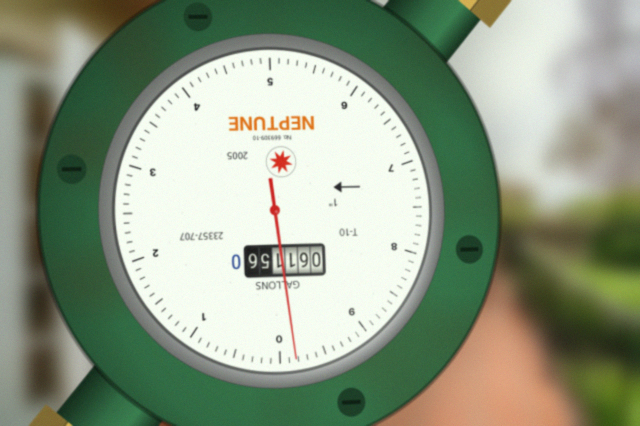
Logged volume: **611559.8** gal
